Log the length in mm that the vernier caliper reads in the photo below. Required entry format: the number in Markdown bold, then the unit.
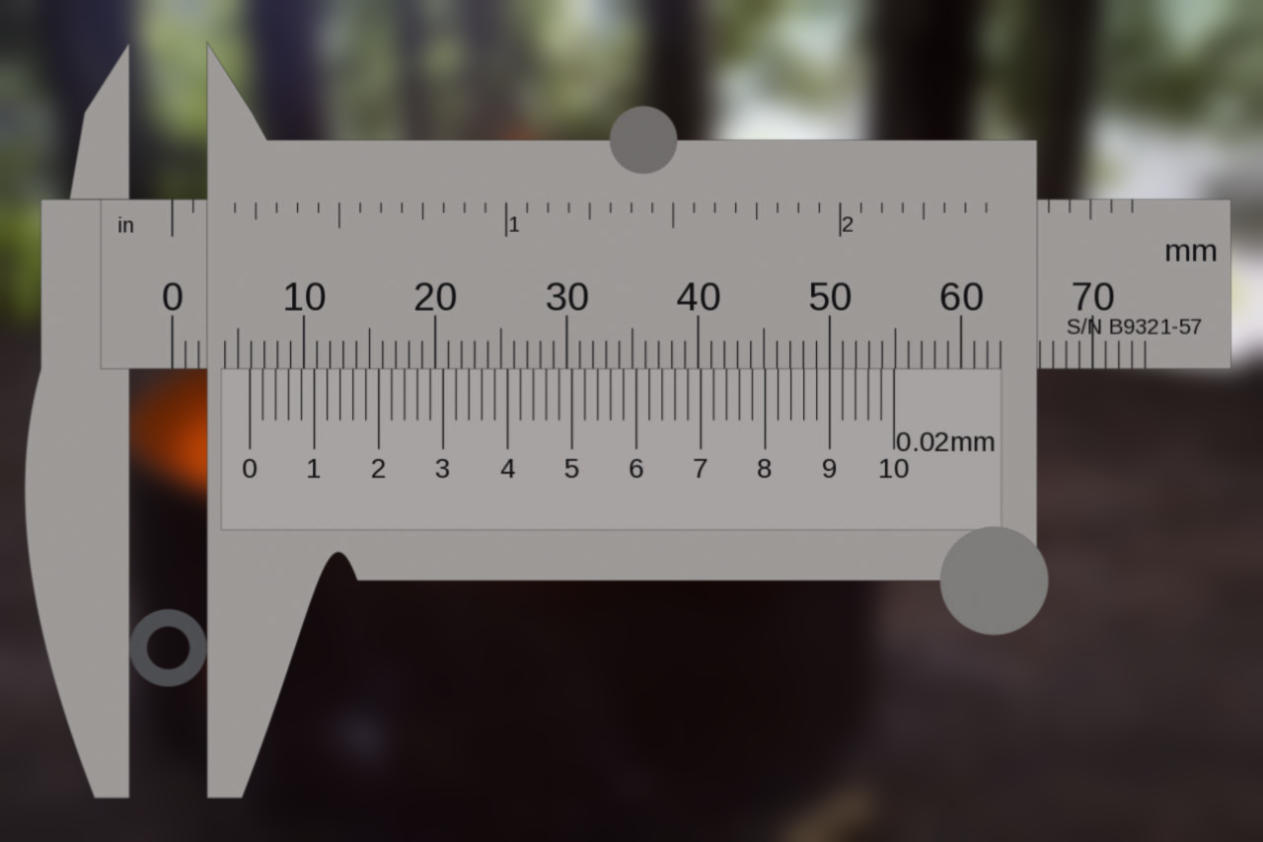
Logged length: **5.9** mm
